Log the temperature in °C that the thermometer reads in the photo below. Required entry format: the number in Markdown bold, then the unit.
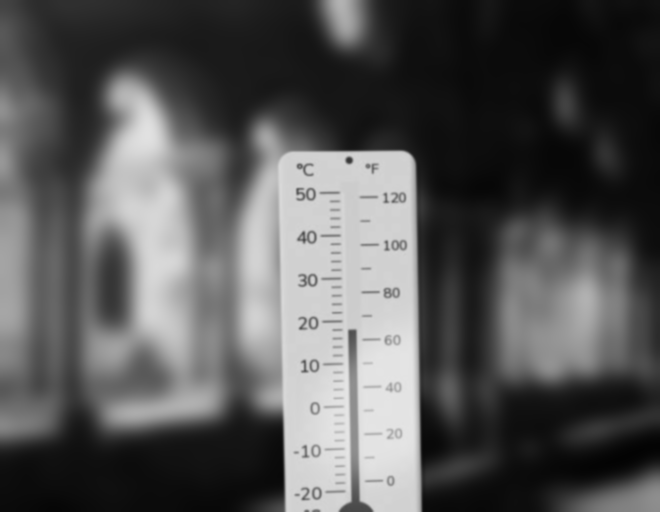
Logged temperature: **18** °C
